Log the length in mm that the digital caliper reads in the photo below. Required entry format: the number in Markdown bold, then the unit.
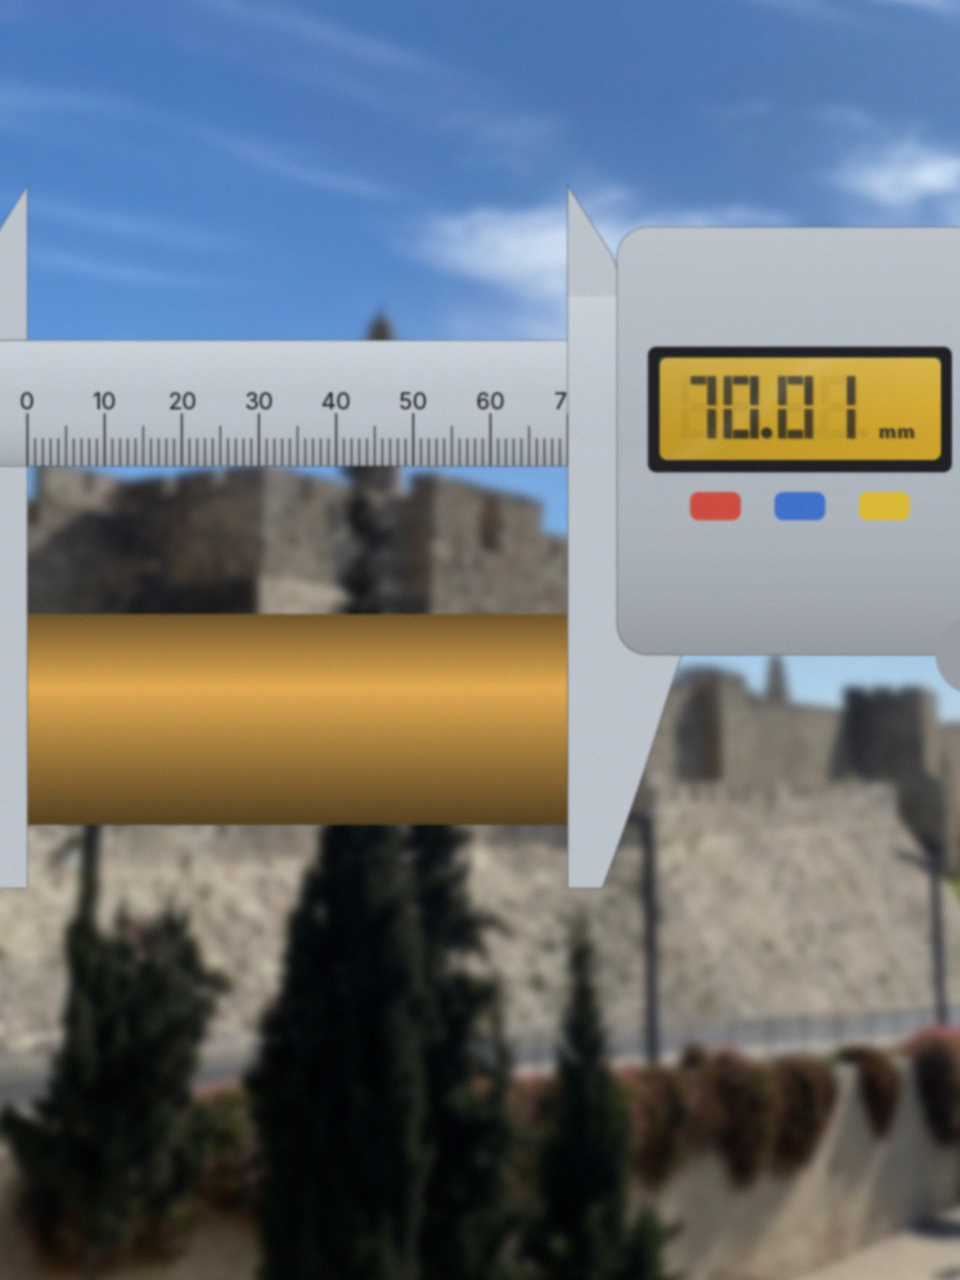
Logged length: **70.01** mm
